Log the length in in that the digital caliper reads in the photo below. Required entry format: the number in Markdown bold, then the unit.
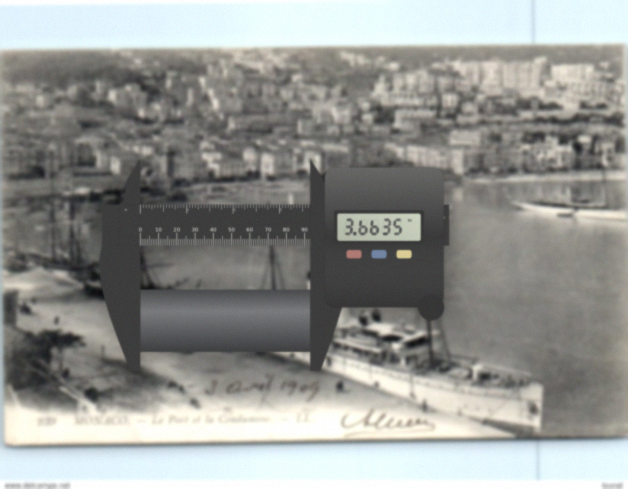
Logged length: **3.6635** in
